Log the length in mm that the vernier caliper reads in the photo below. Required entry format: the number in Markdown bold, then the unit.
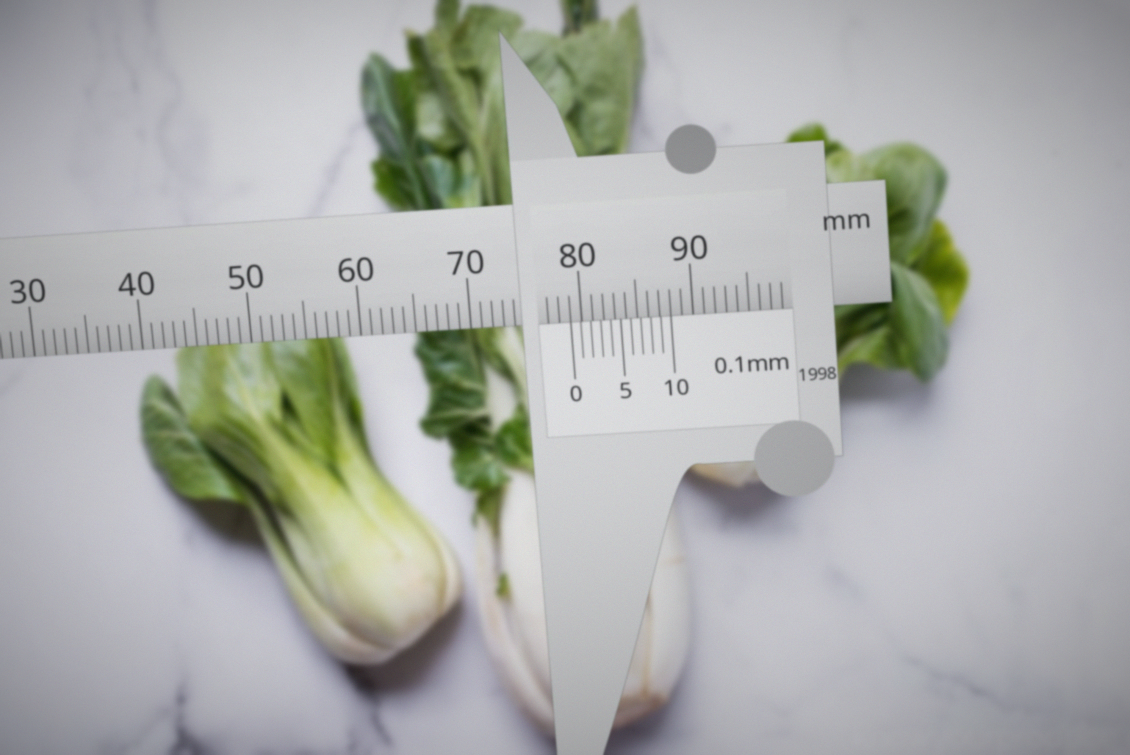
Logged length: **79.0** mm
